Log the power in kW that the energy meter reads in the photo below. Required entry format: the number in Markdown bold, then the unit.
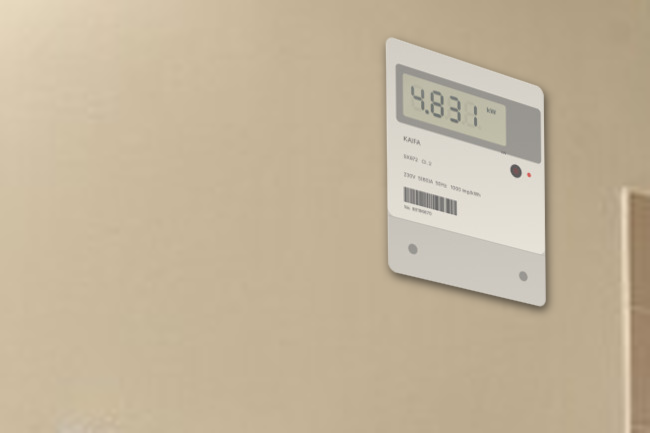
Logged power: **4.831** kW
